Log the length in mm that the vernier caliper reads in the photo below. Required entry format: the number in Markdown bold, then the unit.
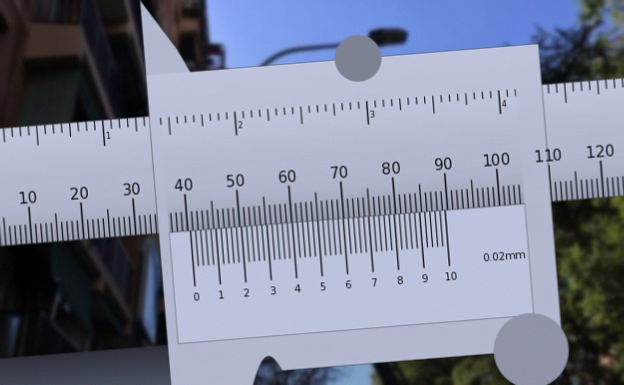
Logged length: **40.5** mm
